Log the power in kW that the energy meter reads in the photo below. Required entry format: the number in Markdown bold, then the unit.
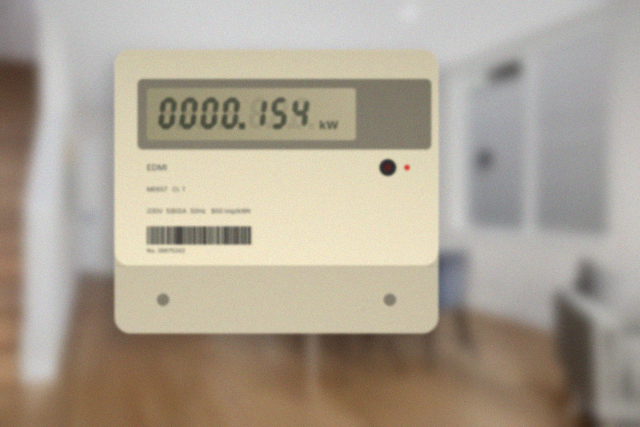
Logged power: **0.154** kW
